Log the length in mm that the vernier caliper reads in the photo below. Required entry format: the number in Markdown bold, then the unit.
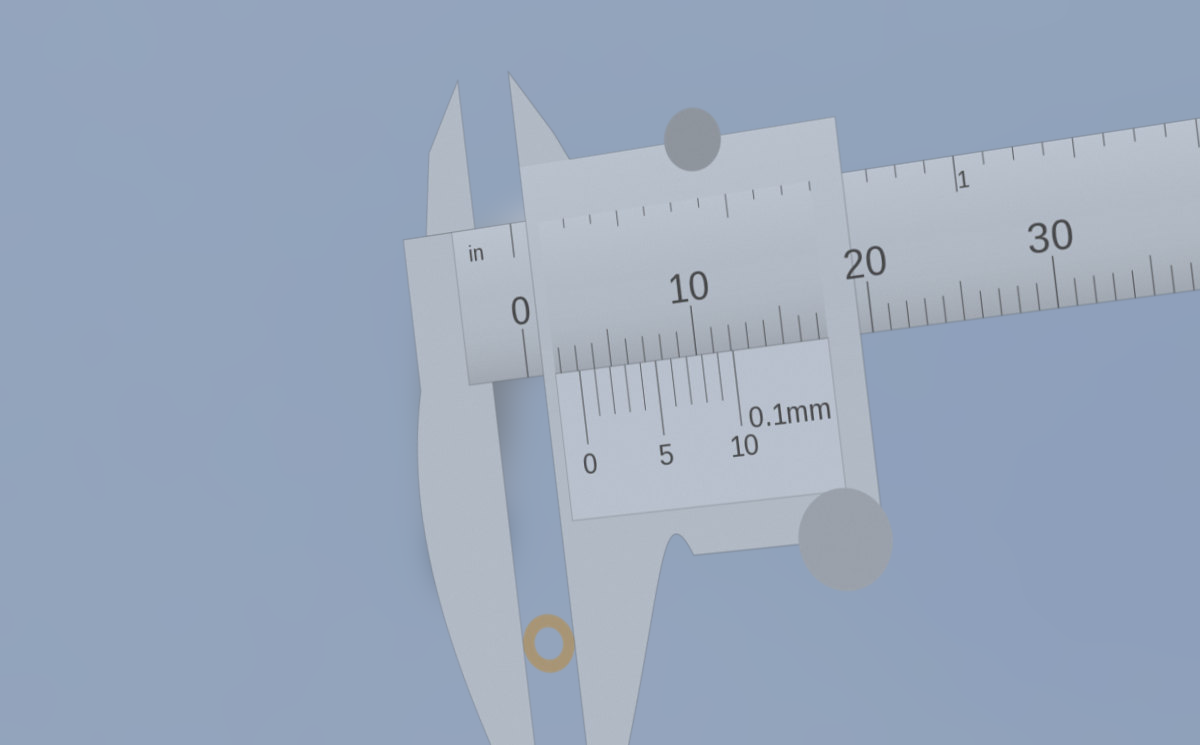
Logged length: **3.1** mm
